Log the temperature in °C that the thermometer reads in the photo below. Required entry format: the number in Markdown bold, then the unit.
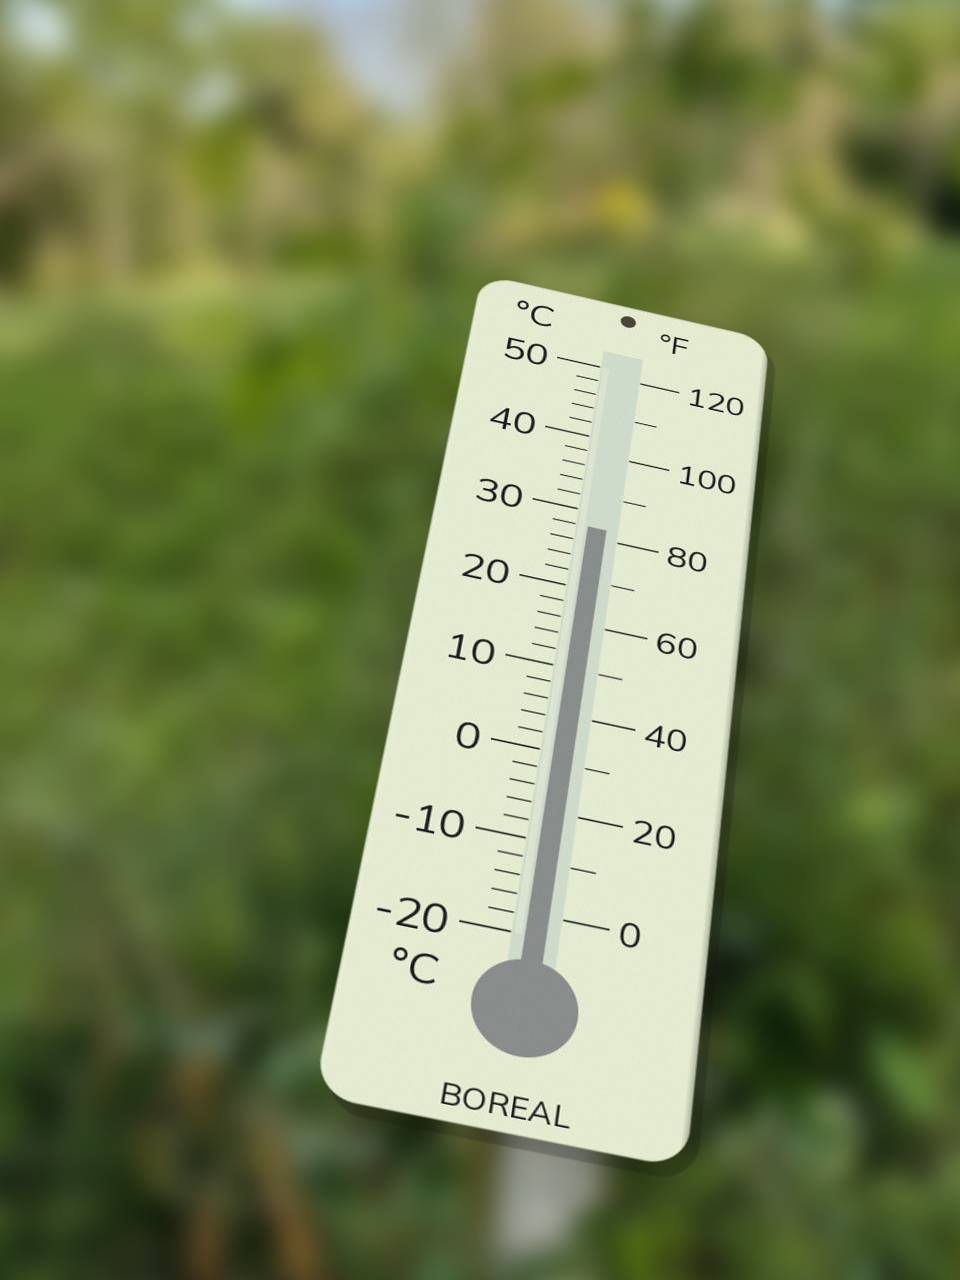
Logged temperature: **28** °C
